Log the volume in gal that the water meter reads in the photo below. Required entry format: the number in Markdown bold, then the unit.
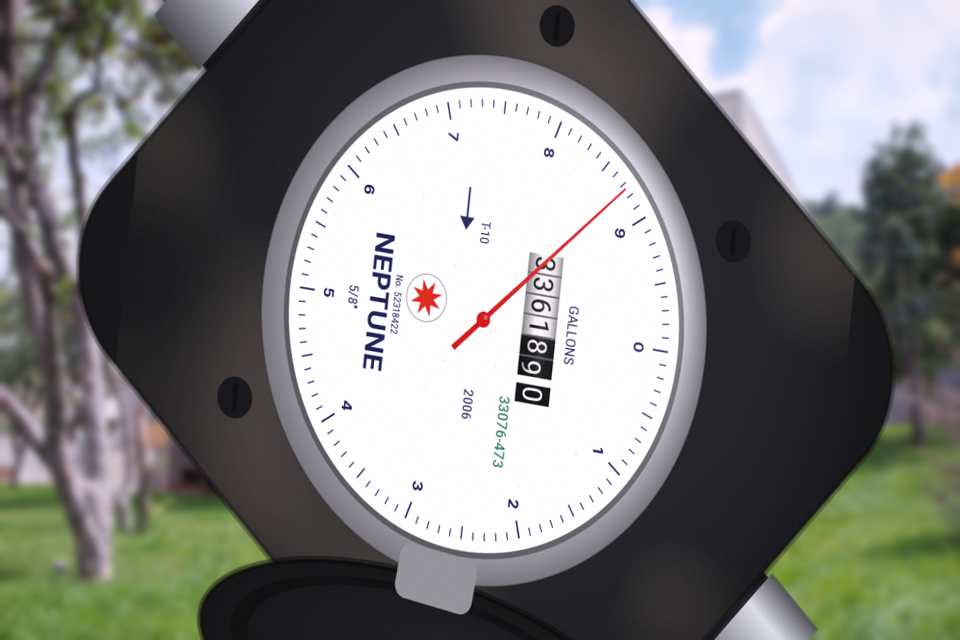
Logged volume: **3361888.7** gal
